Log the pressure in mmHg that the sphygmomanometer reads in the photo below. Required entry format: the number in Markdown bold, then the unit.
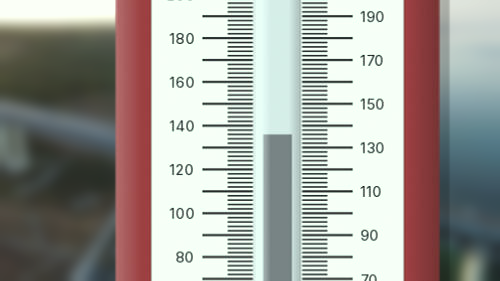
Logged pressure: **136** mmHg
